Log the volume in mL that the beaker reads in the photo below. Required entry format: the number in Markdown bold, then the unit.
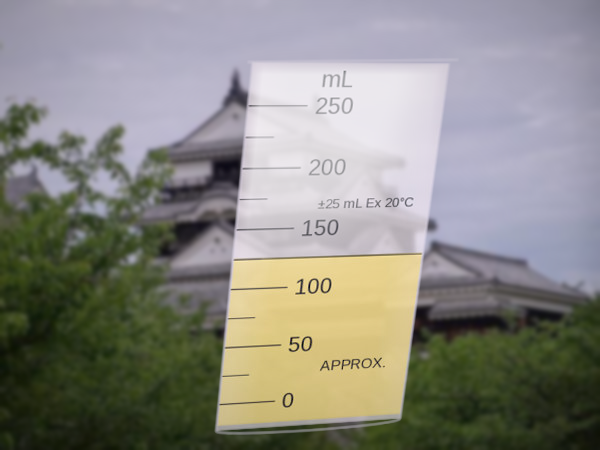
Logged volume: **125** mL
